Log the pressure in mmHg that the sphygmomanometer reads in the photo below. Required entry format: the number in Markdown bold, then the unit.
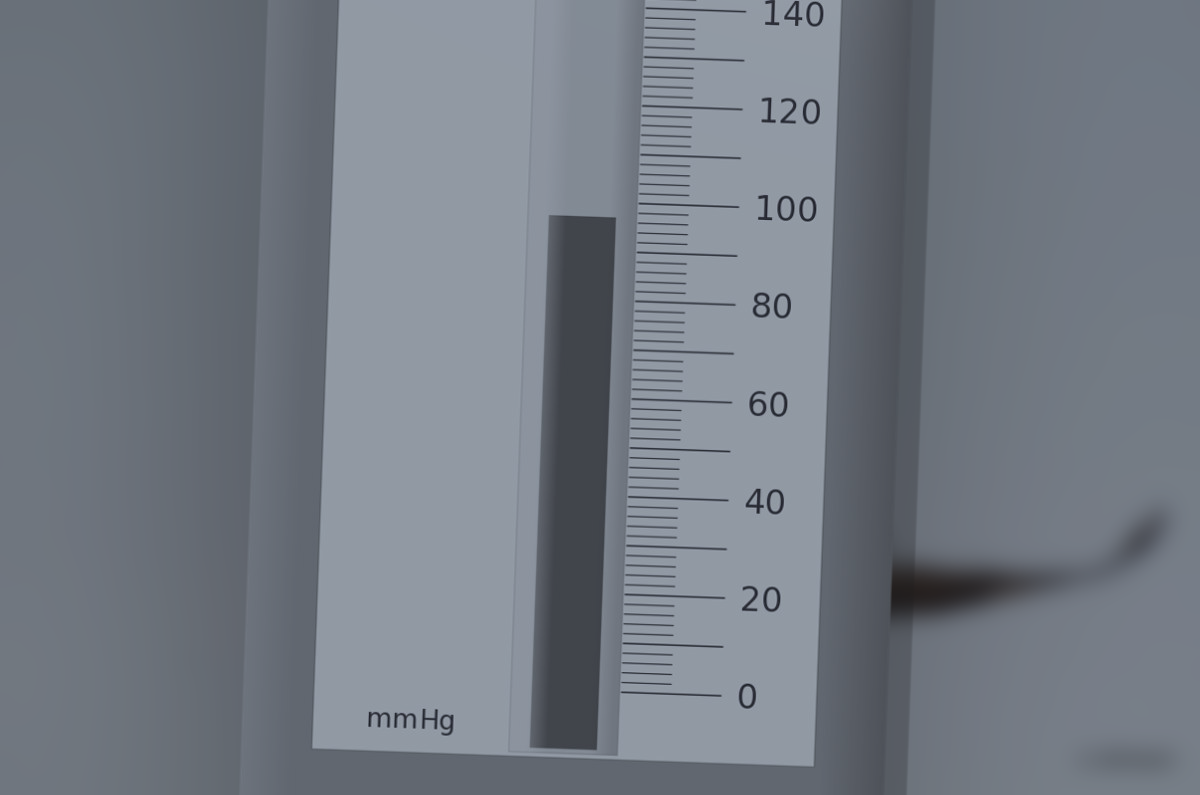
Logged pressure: **97** mmHg
